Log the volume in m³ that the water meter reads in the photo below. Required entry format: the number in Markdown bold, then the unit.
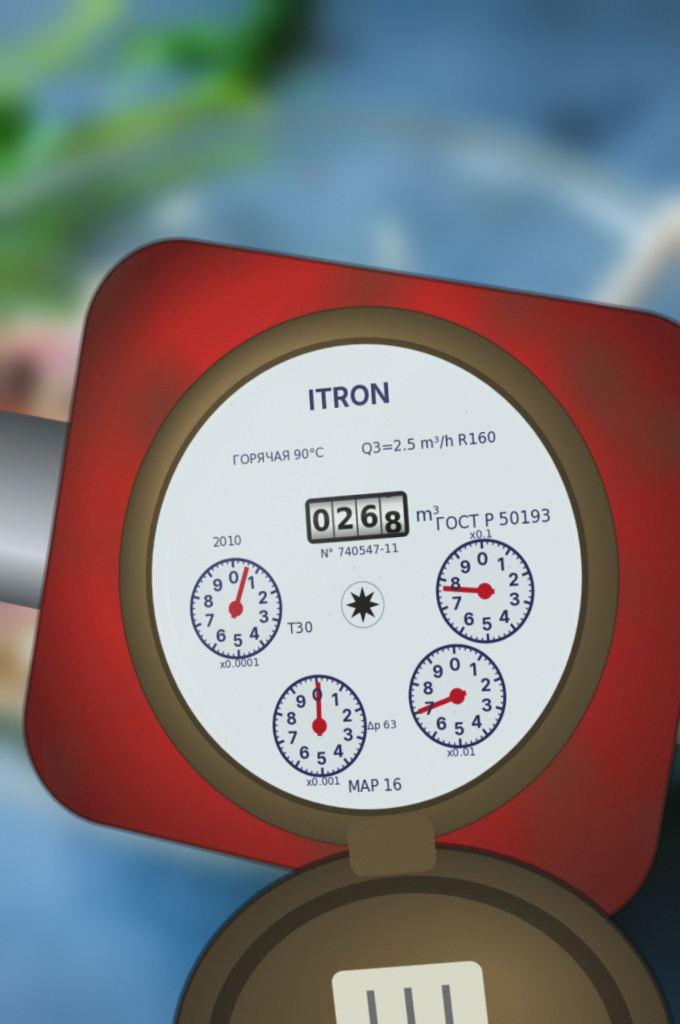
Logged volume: **267.7700** m³
